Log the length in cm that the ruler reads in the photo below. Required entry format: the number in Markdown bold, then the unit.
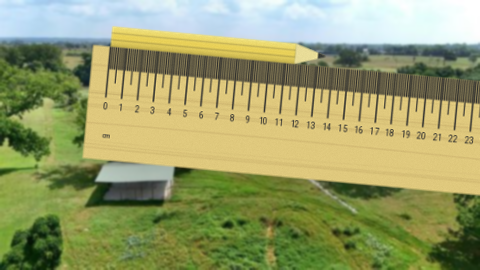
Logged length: **13.5** cm
